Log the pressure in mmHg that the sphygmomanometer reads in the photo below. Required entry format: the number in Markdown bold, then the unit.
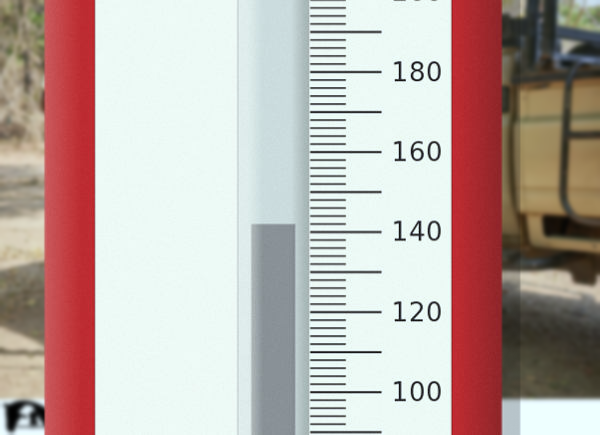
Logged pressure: **142** mmHg
